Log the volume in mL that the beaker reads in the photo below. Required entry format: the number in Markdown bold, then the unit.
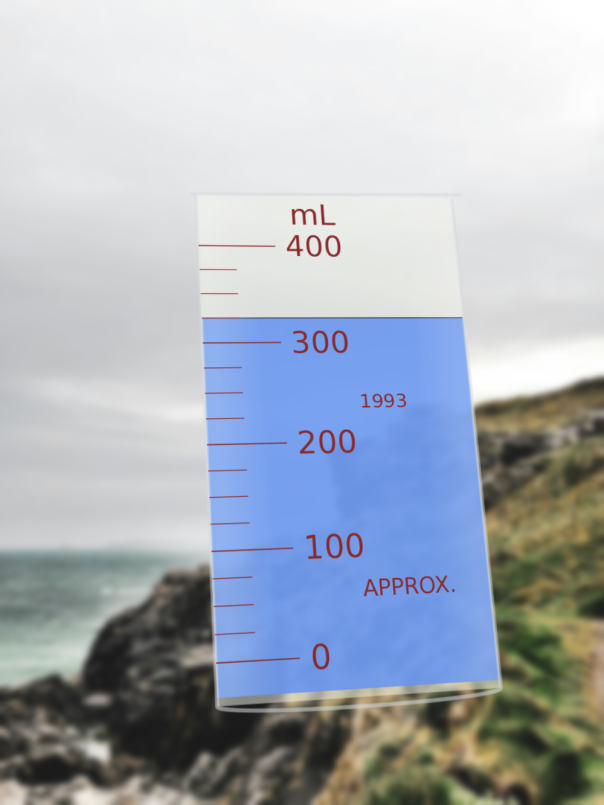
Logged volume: **325** mL
